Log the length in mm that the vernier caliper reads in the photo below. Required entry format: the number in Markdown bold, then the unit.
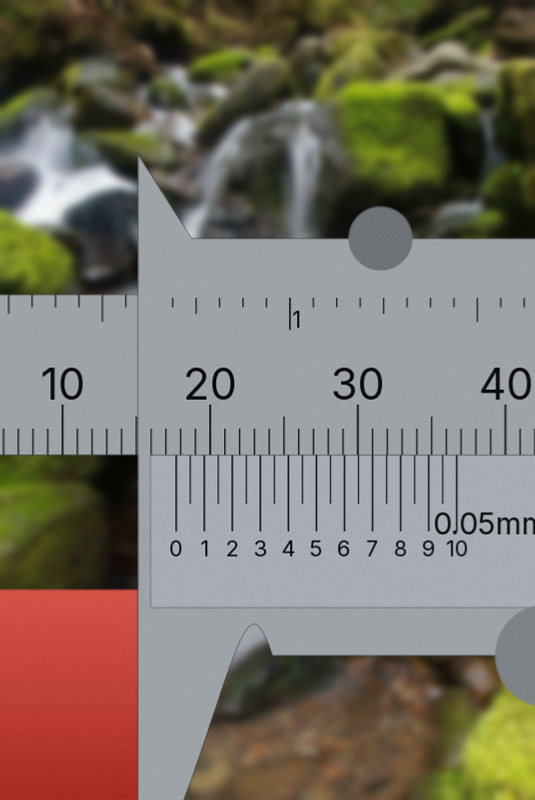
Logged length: **17.7** mm
